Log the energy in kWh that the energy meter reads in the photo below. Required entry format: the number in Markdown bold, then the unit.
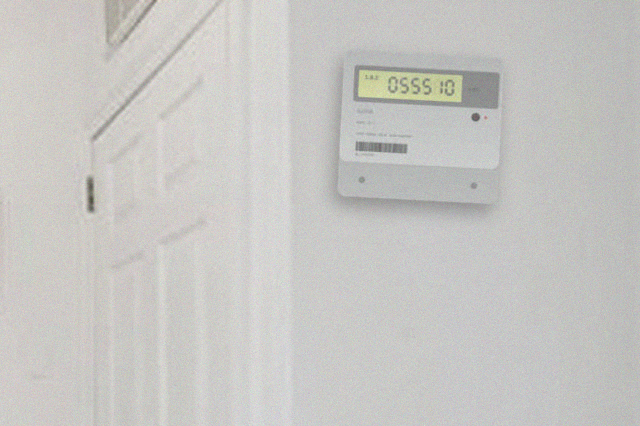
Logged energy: **55510** kWh
